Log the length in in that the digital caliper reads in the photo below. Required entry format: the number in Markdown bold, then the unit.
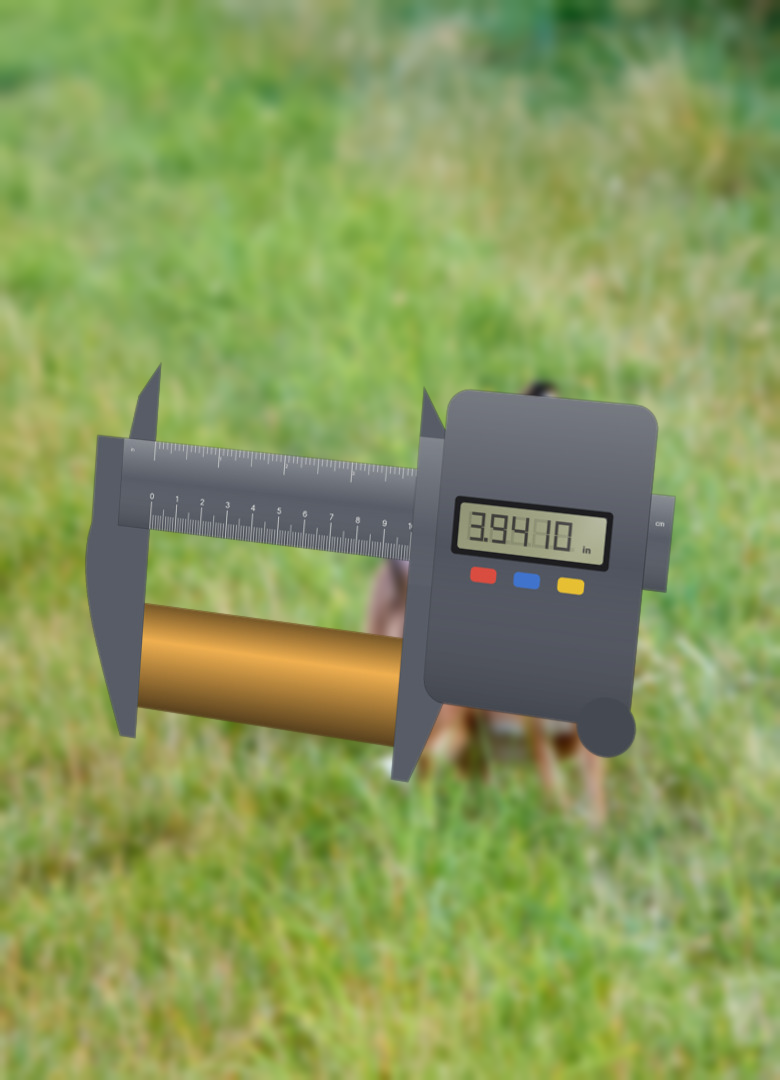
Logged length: **3.9410** in
